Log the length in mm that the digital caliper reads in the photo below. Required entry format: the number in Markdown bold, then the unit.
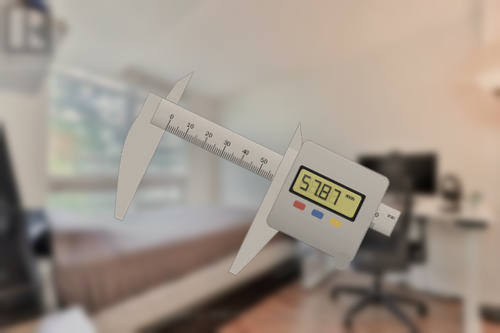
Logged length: **57.87** mm
